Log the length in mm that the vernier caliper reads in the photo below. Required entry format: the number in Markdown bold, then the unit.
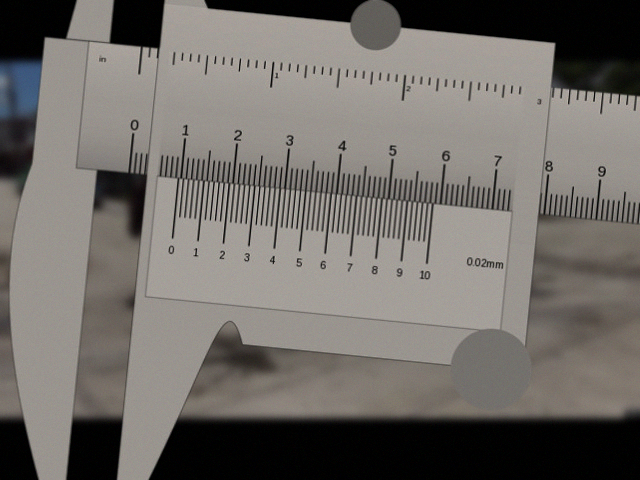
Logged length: **9.5** mm
